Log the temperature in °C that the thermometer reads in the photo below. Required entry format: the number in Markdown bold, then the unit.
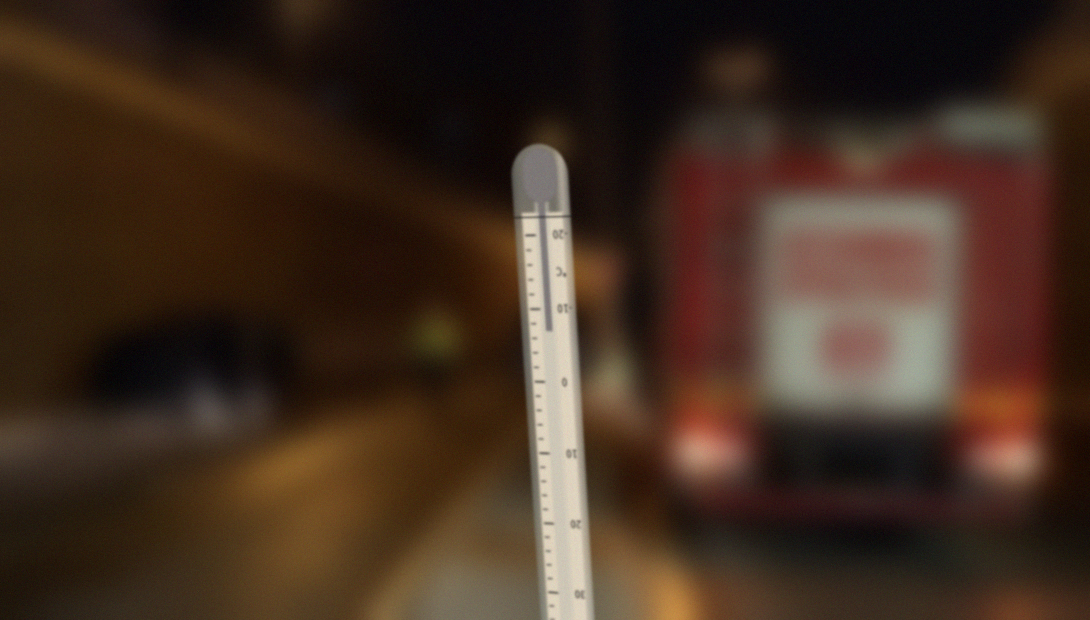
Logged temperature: **-7** °C
